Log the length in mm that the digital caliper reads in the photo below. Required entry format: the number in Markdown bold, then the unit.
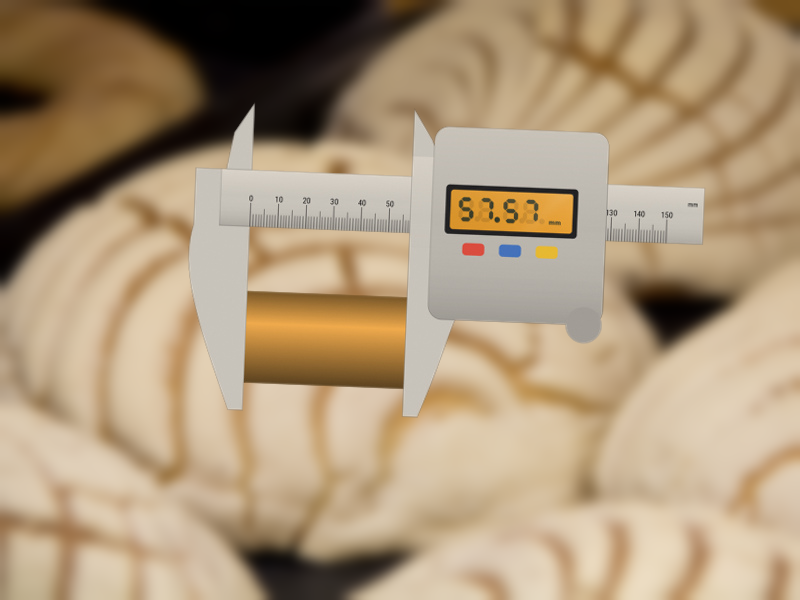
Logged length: **57.57** mm
